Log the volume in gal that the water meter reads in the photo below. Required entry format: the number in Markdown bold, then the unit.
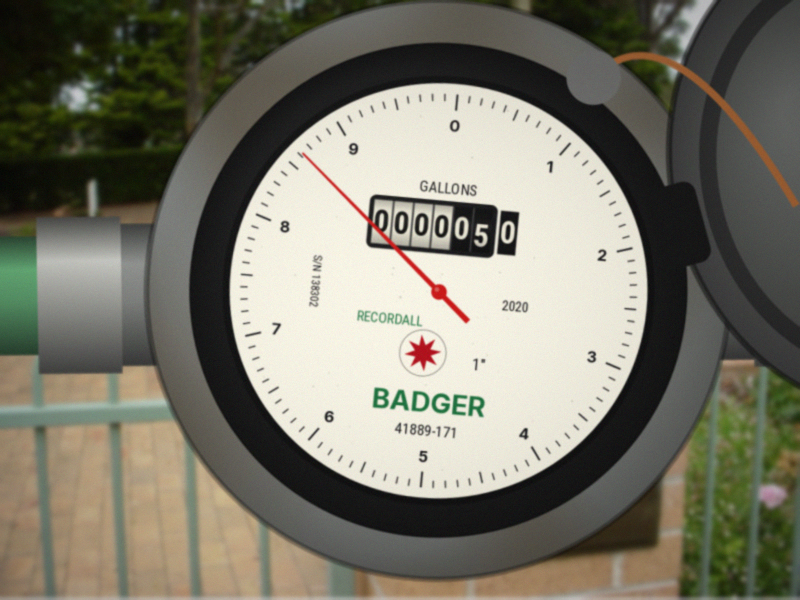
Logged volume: **48.6** gal
